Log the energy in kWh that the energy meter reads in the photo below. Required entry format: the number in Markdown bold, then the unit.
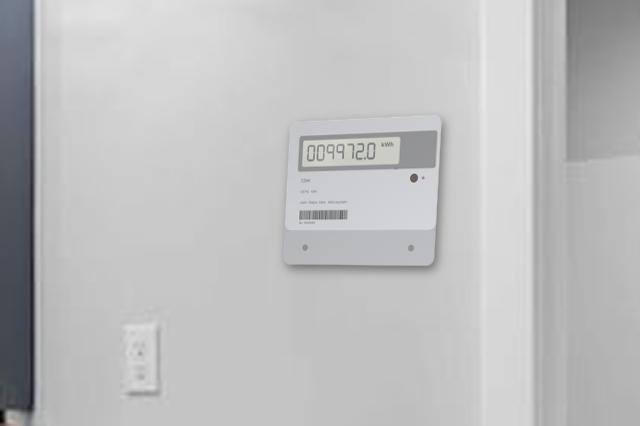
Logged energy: **9972.0** kWh
